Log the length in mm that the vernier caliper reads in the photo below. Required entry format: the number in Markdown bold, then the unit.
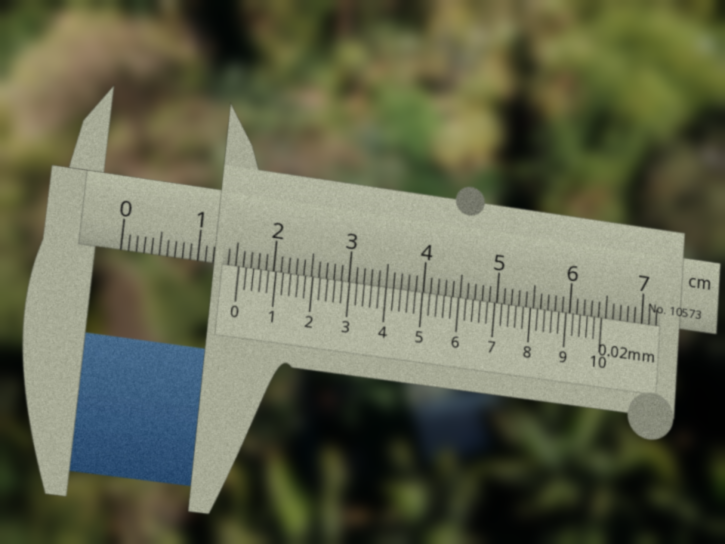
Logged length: **15.4** mm
